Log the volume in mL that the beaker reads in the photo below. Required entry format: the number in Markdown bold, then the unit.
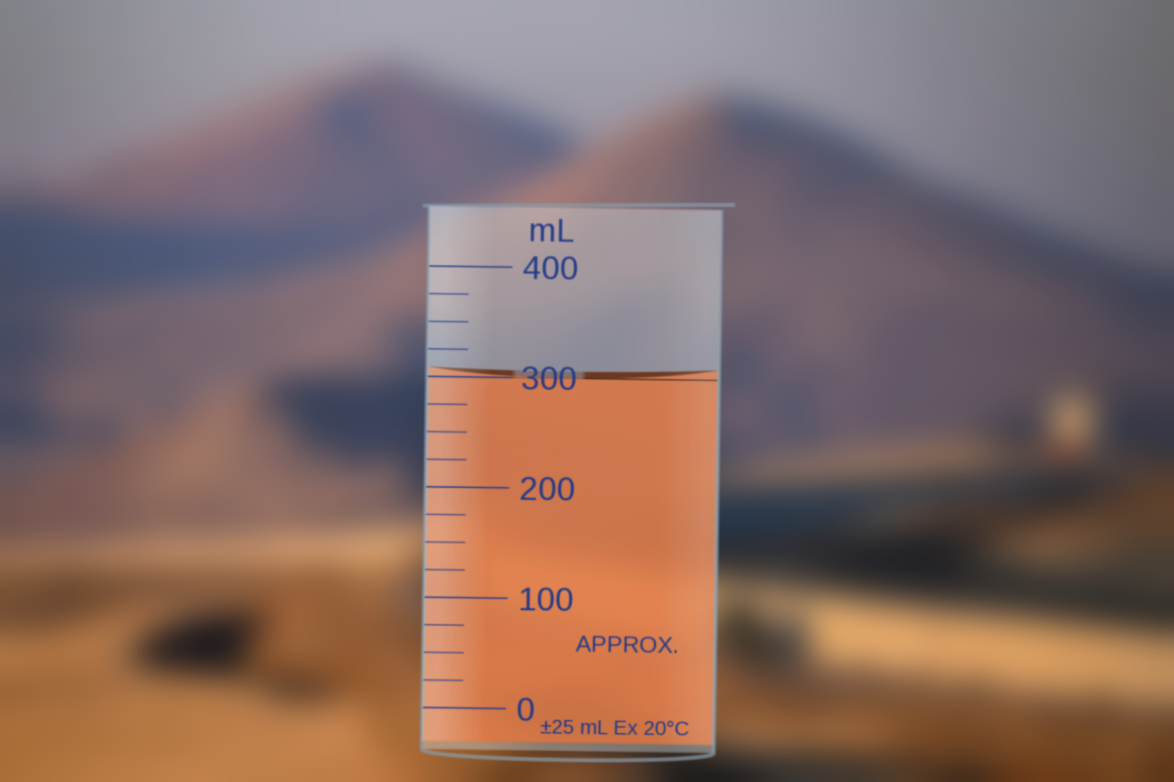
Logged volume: **300** mL
